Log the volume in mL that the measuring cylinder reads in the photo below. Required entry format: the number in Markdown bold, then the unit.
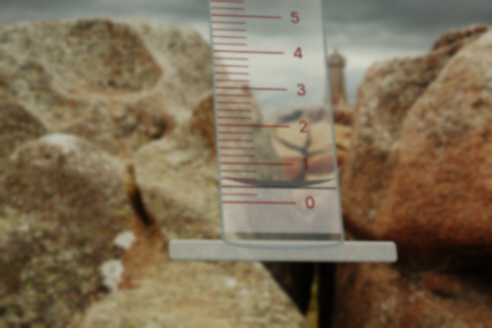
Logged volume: **0.4** mL
